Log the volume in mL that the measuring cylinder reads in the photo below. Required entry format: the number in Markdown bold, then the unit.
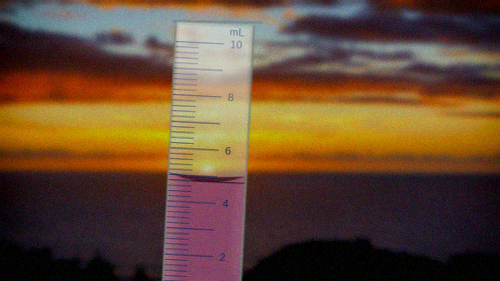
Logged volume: **4.8** mL
